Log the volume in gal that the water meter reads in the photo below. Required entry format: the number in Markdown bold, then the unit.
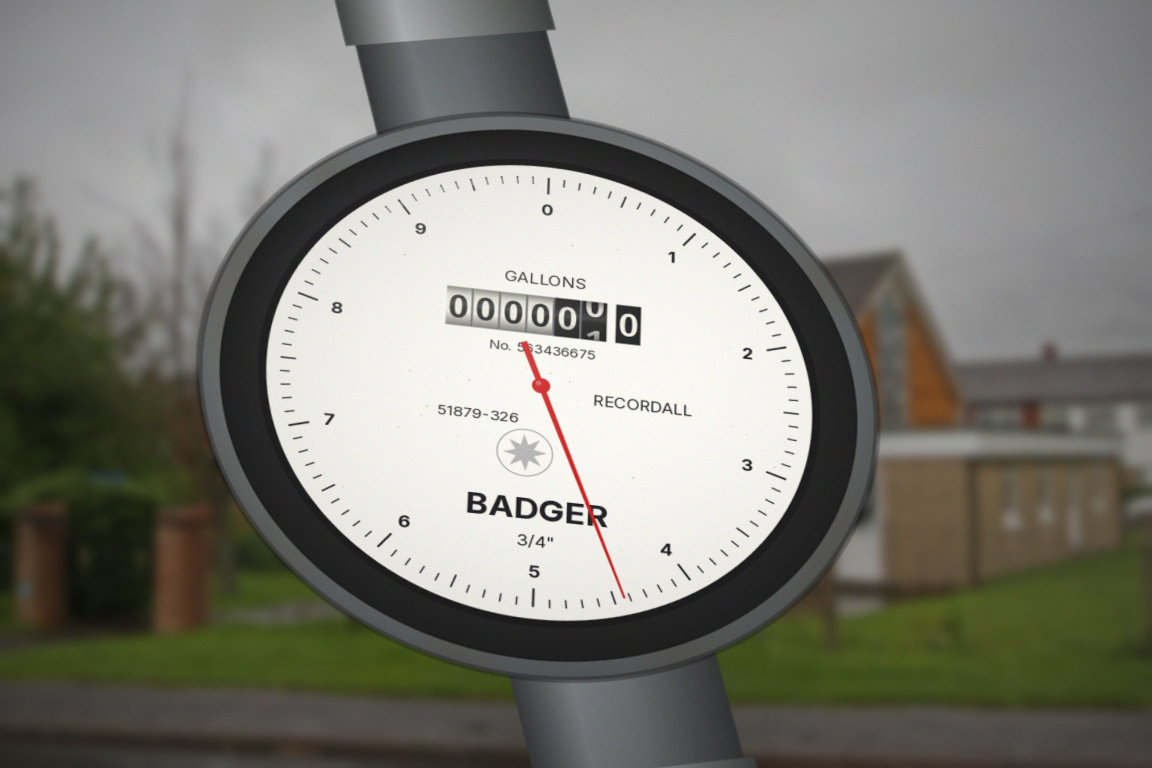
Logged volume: **4.4** gal
